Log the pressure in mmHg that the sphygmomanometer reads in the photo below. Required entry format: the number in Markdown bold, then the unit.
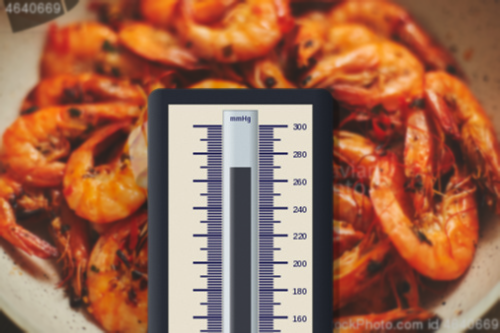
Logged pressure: **270** mmHg
